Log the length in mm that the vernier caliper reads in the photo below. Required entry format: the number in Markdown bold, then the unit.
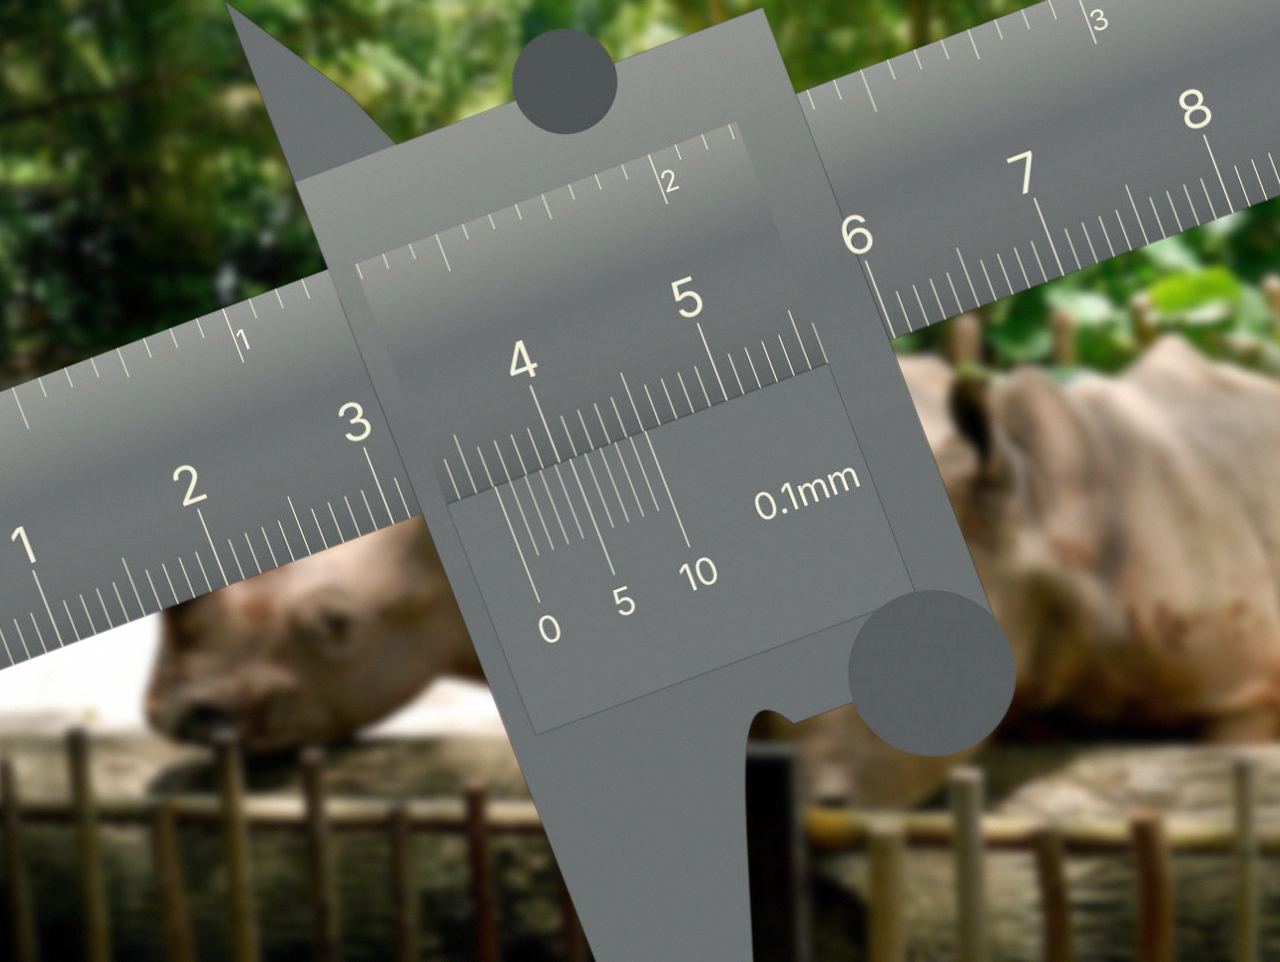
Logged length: **36.1** mm
